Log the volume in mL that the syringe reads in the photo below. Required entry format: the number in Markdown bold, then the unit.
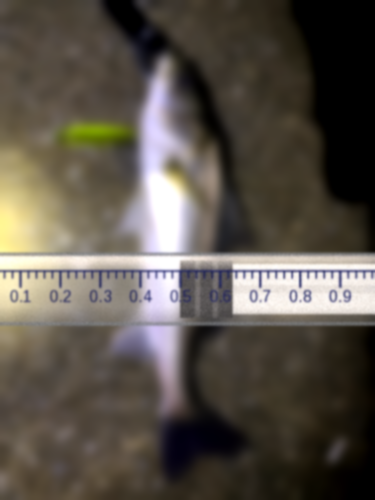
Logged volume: **0.5** mL
